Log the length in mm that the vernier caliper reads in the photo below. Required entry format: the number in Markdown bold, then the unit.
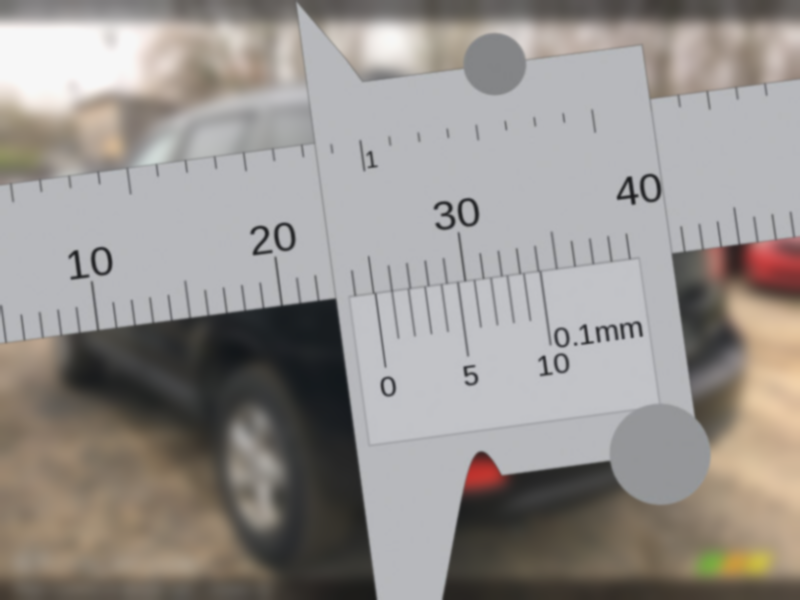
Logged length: **25.1** mm
